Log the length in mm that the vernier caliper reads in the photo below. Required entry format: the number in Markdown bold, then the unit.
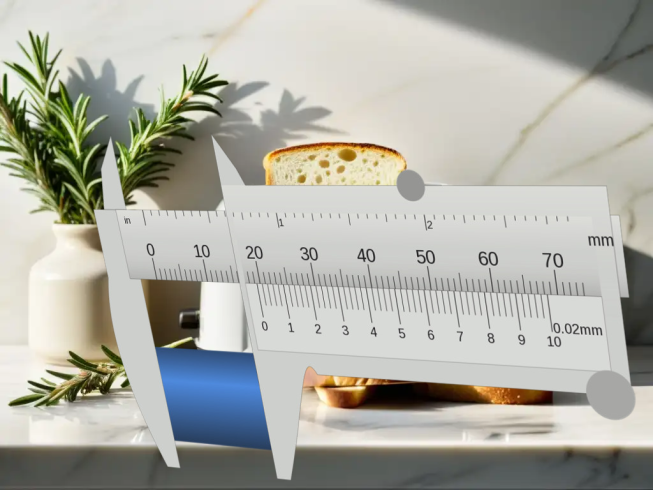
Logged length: **19.4** mm
